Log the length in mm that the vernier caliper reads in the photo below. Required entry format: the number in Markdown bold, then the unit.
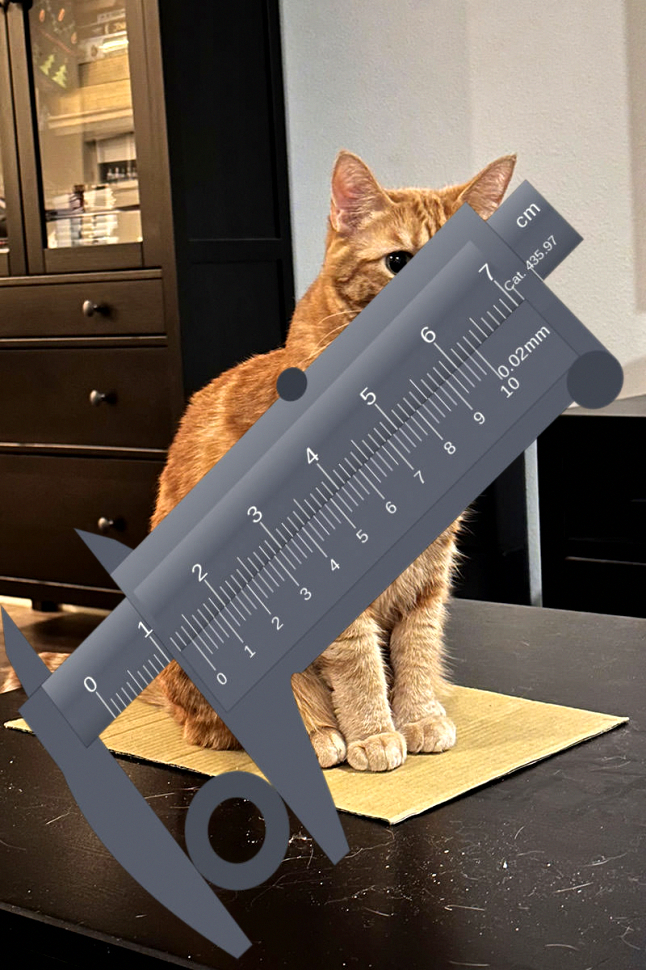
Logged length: **14.0** mm
